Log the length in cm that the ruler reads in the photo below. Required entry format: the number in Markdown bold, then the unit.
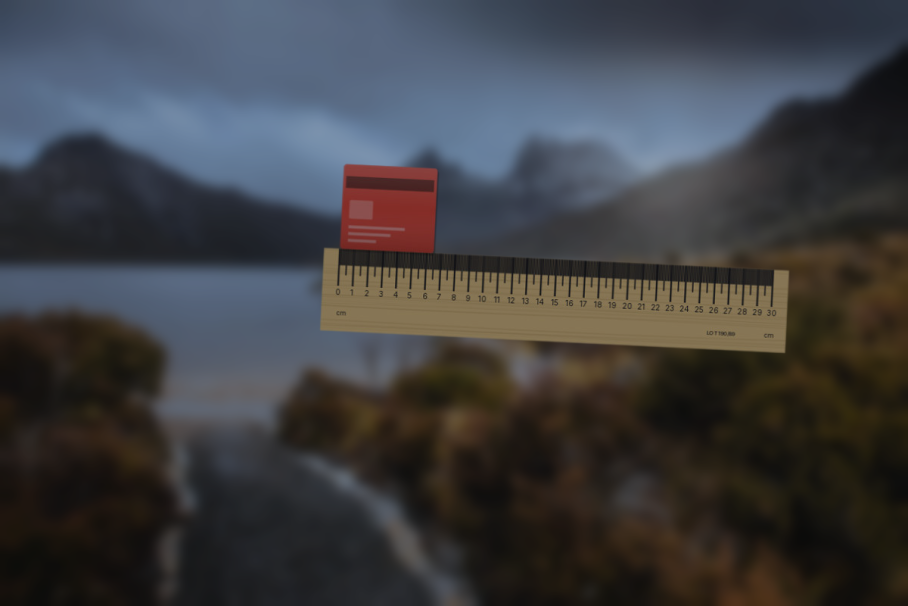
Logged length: **6.5** cm
